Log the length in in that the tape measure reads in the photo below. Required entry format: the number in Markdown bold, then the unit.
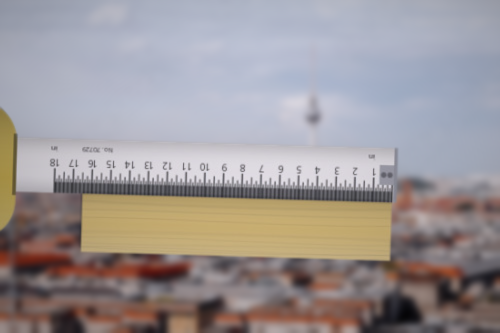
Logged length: **16.5** in
